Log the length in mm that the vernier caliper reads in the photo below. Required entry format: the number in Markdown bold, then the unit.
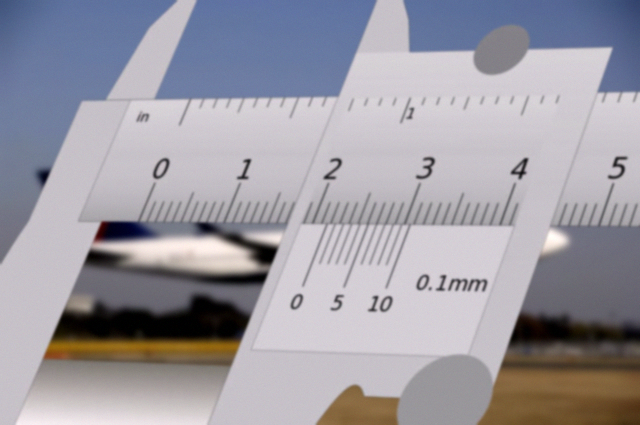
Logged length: **21.6** mm
